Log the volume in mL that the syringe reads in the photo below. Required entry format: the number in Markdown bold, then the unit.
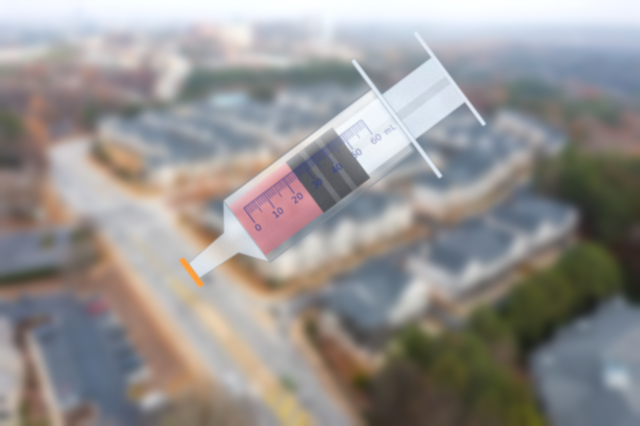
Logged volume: **25** mL
